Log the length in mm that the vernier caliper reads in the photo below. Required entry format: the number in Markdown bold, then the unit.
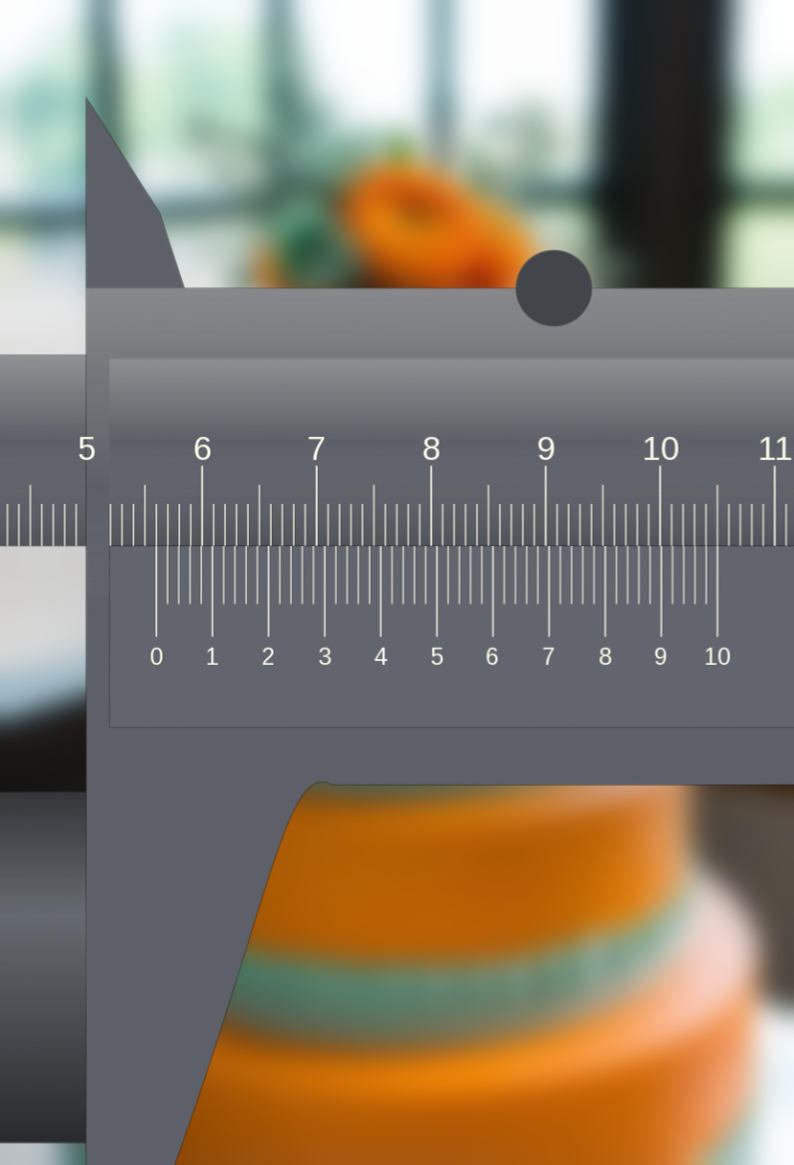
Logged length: **56.0** mm
